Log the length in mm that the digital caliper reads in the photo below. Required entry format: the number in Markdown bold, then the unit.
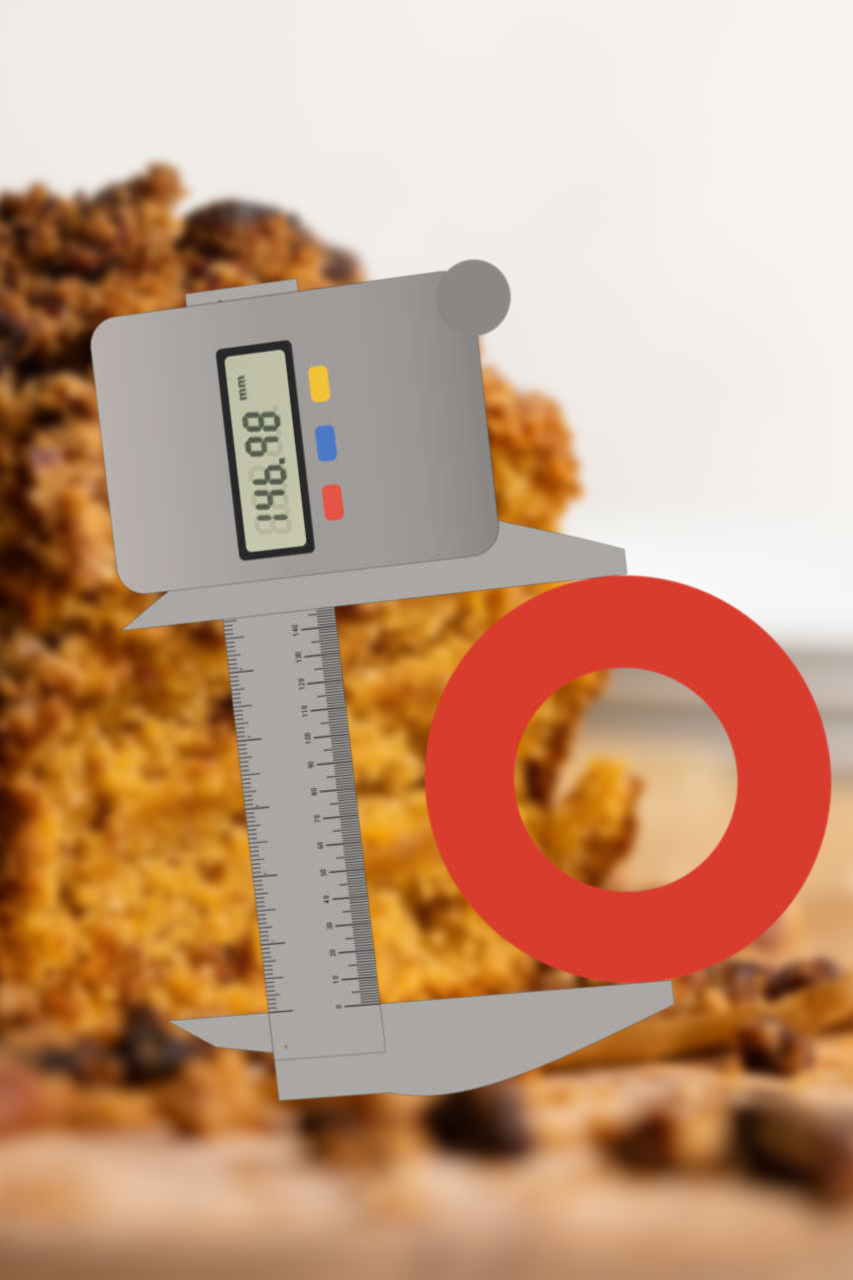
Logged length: **146.98** mm
